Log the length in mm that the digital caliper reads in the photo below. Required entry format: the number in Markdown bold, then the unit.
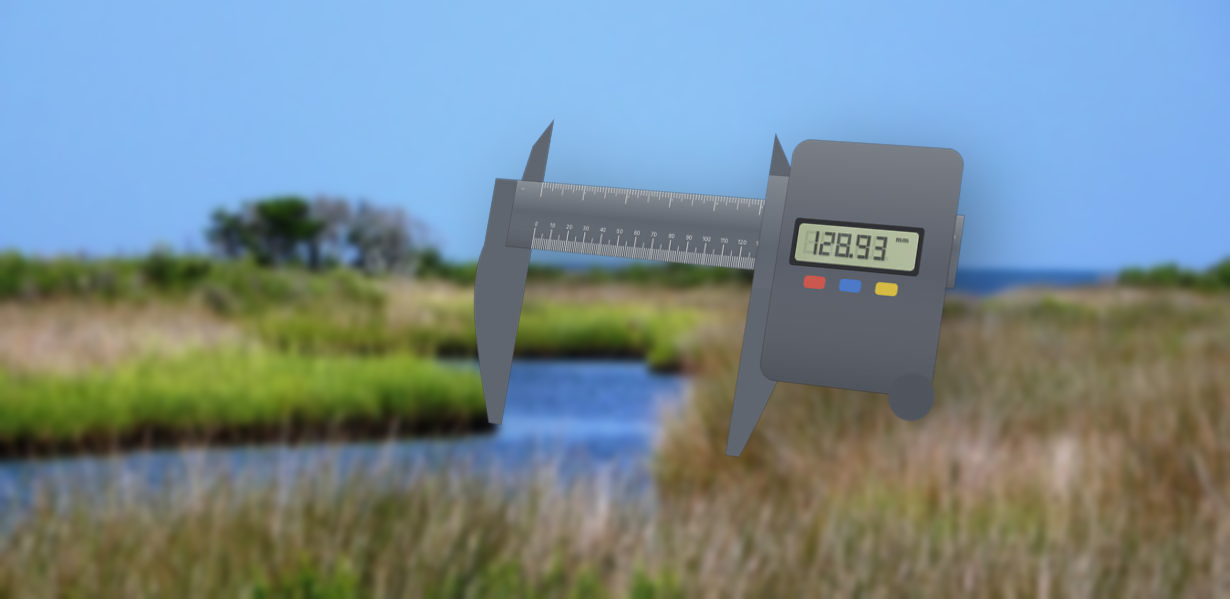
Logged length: **128.93** mm
